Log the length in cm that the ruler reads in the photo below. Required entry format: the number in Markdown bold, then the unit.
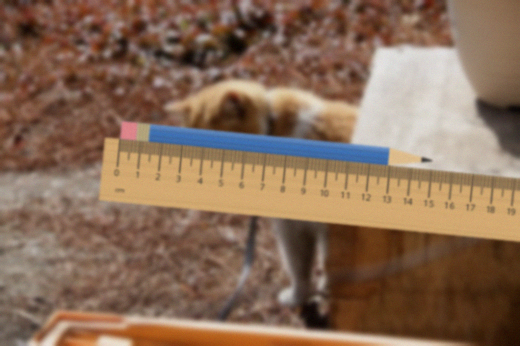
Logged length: **15** cm
